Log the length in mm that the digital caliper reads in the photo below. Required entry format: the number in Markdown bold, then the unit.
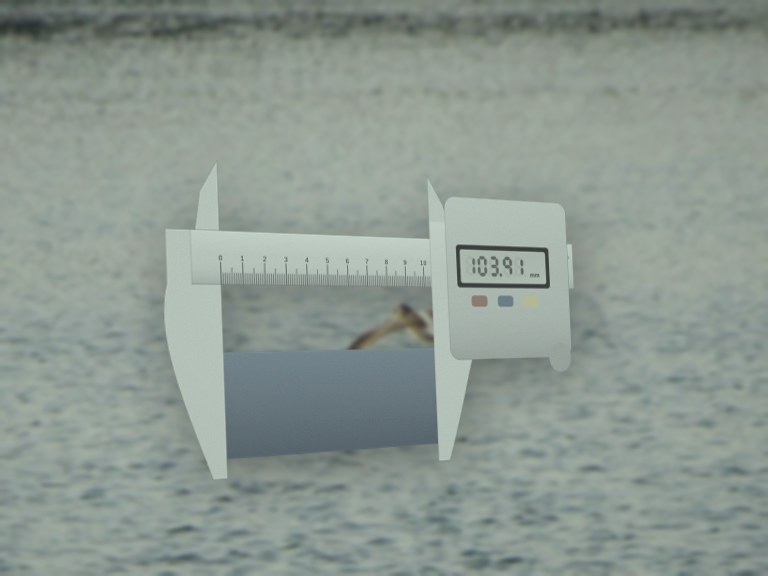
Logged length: **103.91** mm
